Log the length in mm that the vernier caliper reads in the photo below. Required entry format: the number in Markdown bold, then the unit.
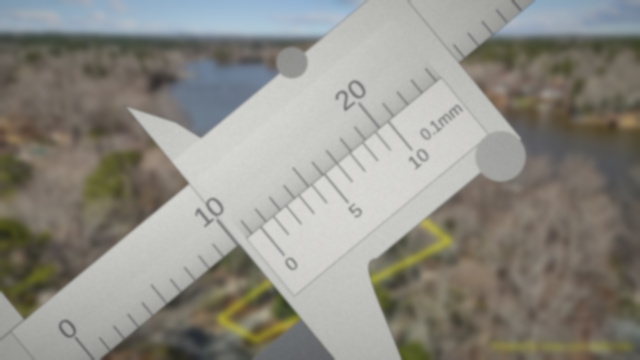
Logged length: **11.6** mm
